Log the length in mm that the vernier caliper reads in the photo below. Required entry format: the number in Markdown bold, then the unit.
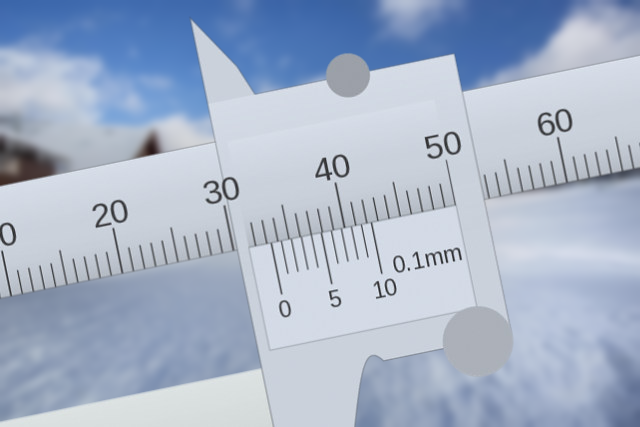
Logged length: **33.4** mm
